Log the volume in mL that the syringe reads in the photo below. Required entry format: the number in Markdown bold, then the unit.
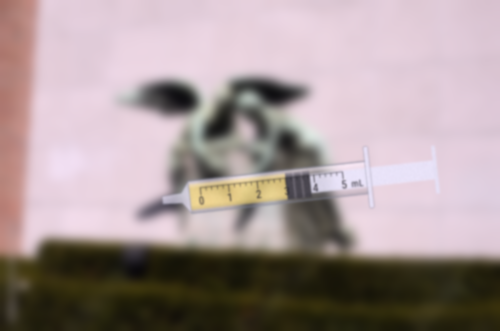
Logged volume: **3** mL
